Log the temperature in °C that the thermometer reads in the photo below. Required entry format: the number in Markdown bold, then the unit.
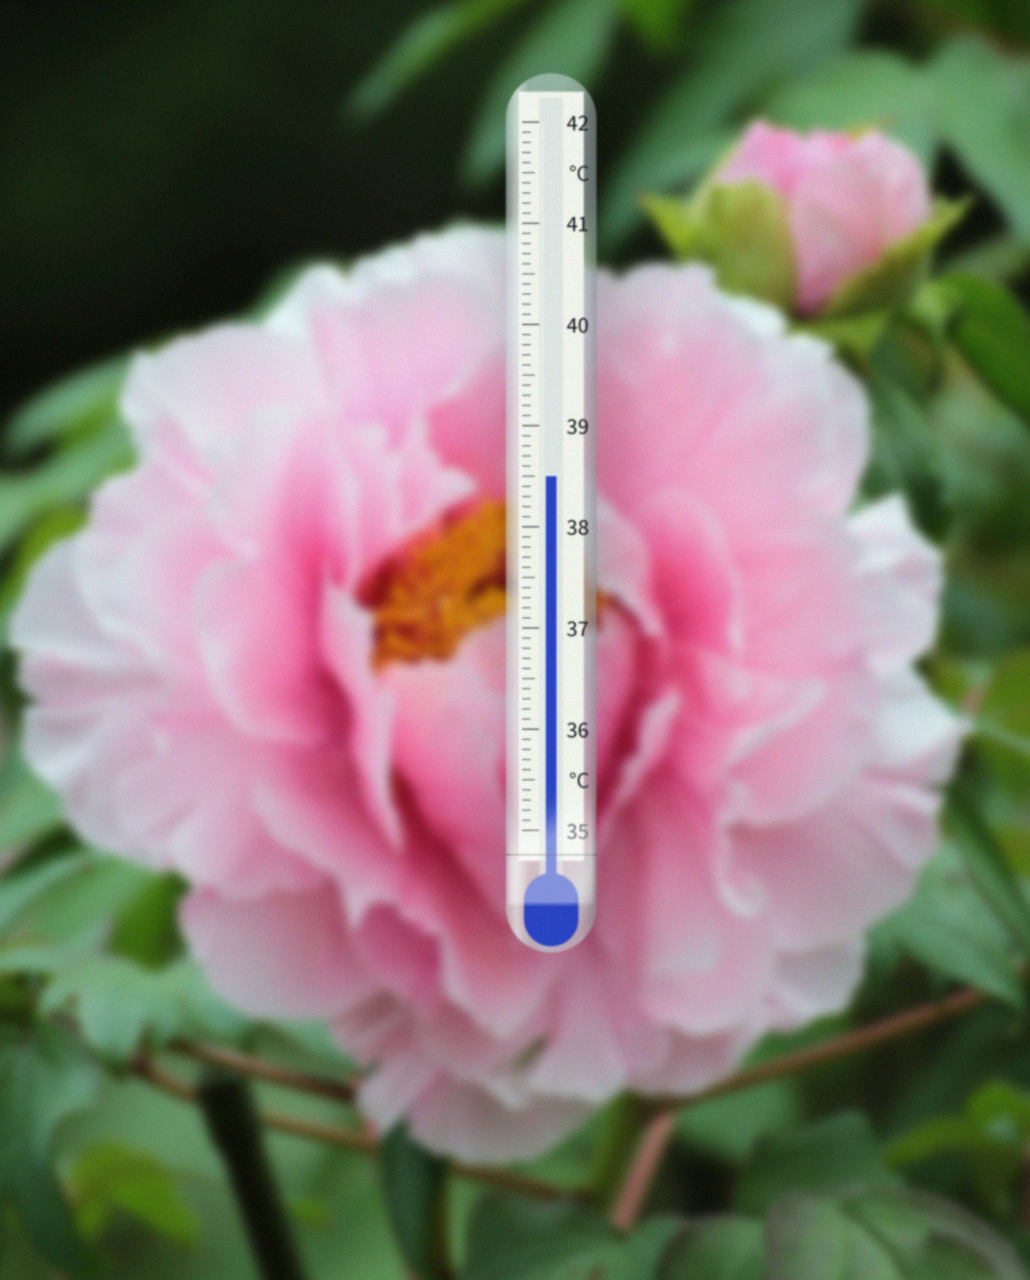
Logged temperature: **38.5** °C
